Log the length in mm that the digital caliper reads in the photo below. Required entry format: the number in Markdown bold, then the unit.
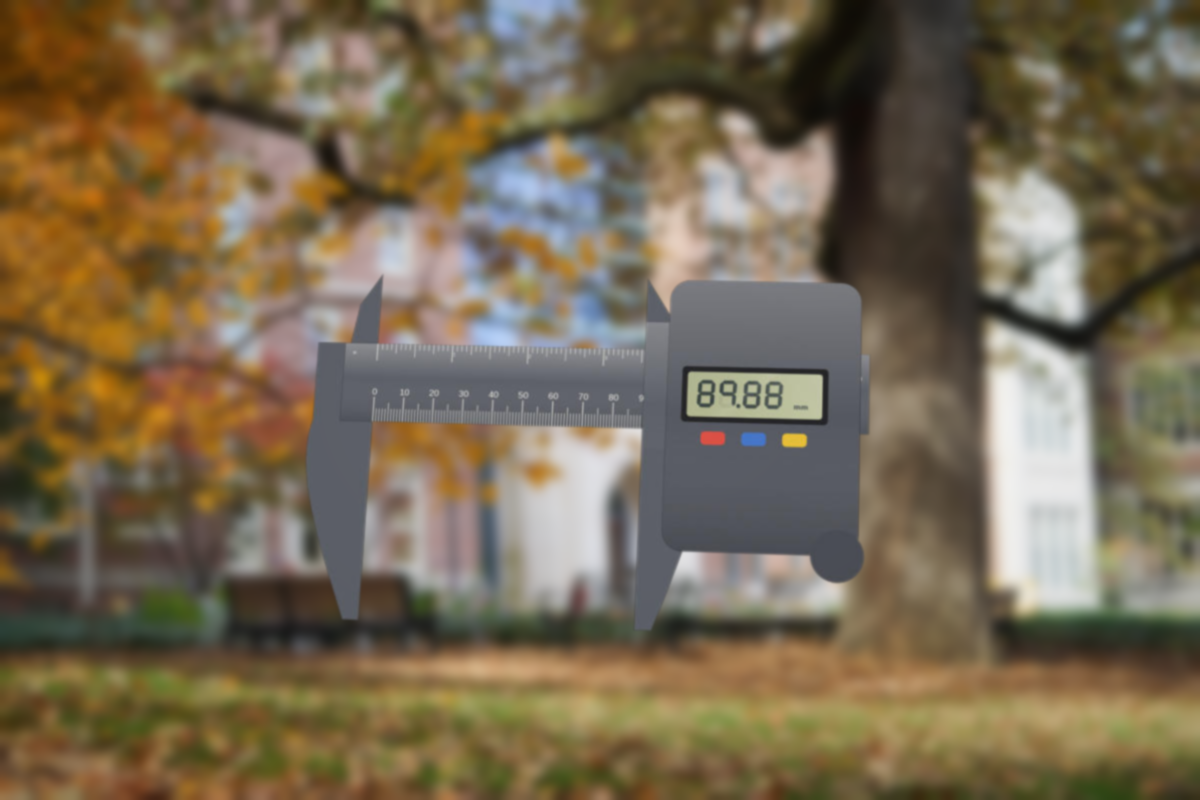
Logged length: **89.88** mm
